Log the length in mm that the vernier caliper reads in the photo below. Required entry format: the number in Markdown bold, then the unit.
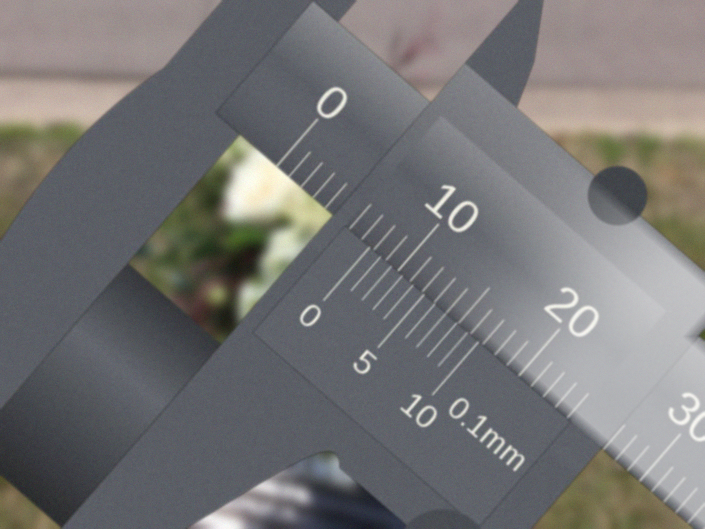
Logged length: **7.7** mm
